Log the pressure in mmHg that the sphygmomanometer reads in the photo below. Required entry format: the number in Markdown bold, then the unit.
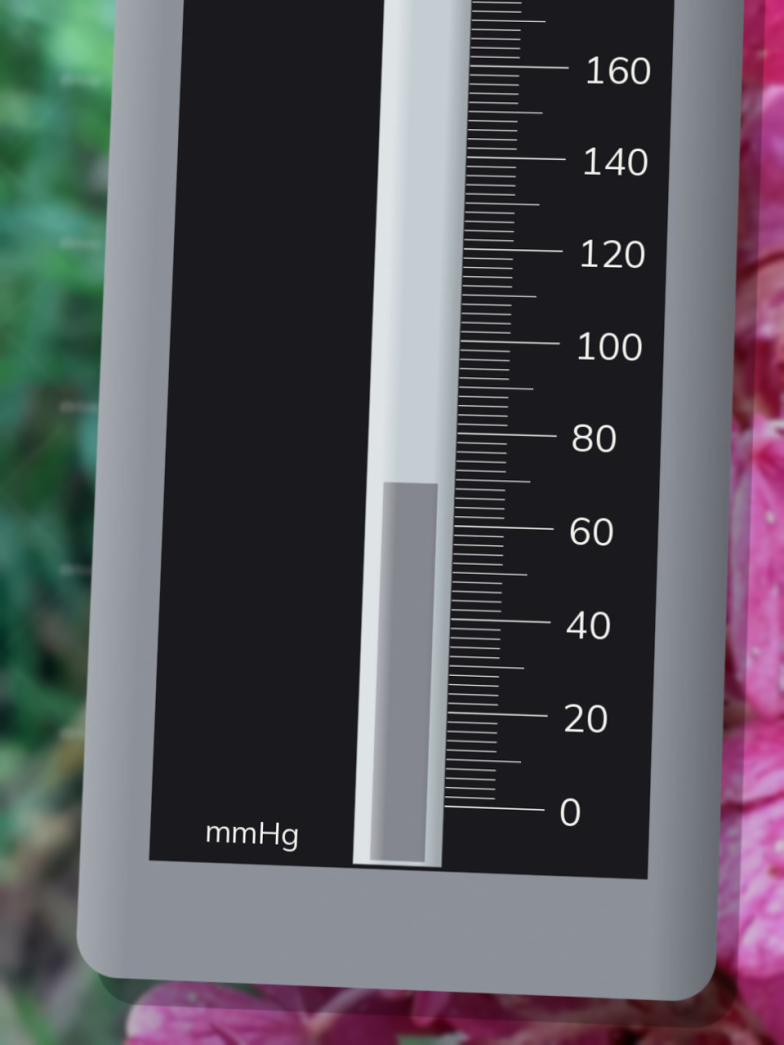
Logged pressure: **69** mmHg
